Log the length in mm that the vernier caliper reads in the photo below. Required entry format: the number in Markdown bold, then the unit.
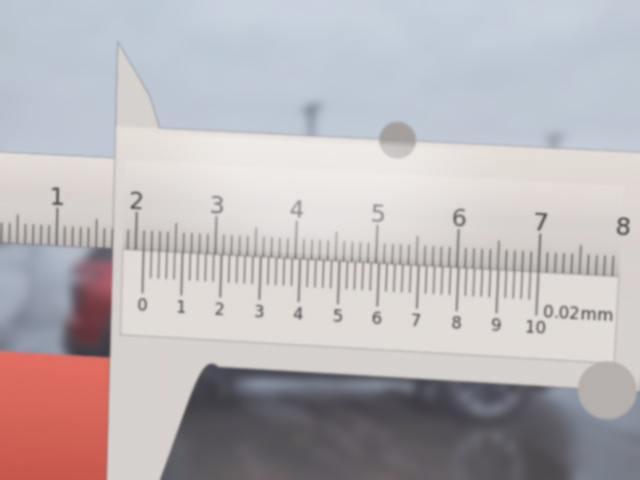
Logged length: **21.0** mm
